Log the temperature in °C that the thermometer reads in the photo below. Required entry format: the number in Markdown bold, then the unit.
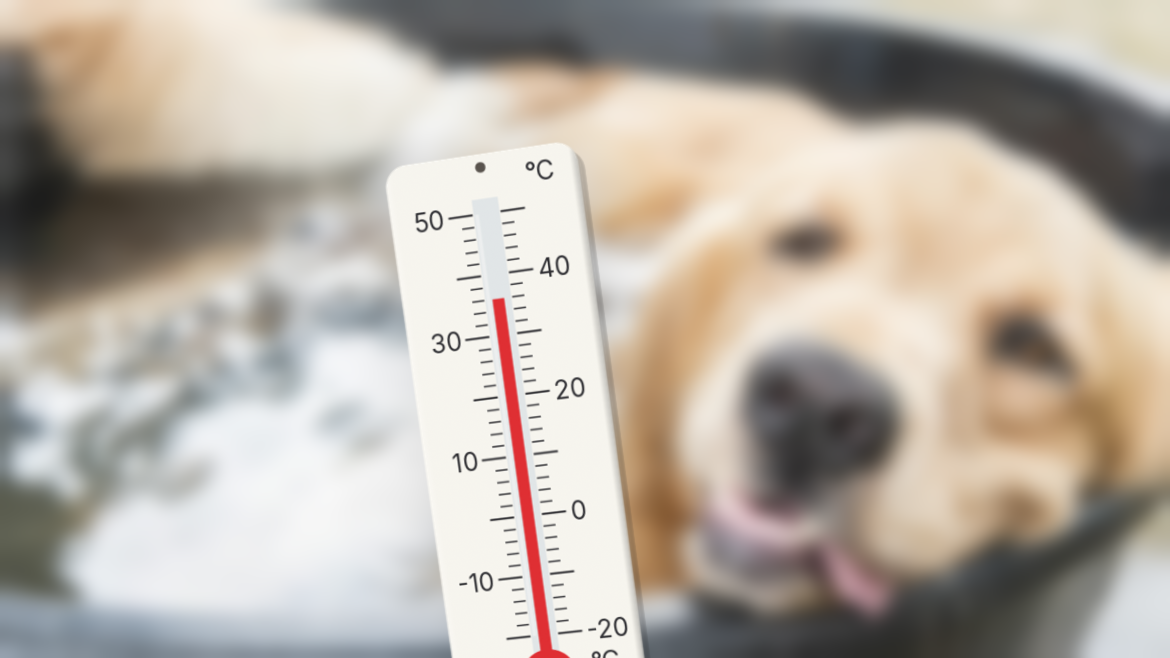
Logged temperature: **36** °C
